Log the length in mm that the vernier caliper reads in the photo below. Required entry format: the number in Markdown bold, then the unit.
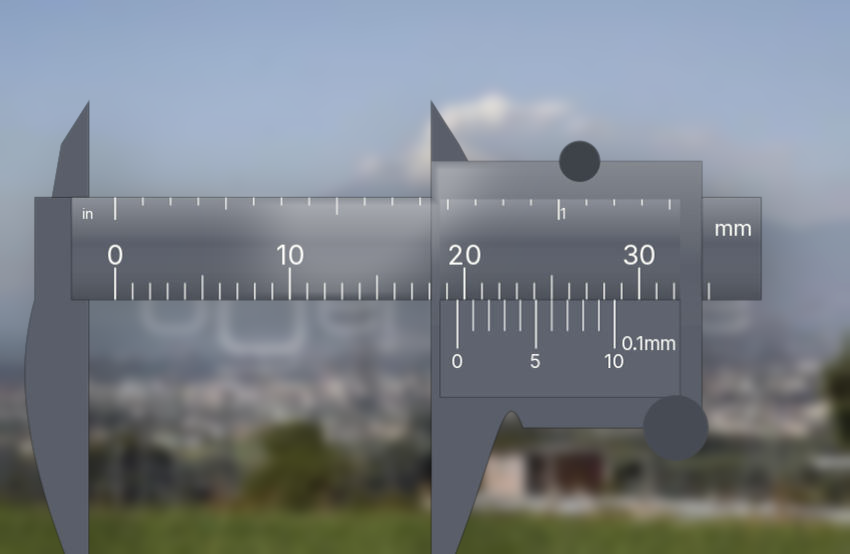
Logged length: **19.6** mm
